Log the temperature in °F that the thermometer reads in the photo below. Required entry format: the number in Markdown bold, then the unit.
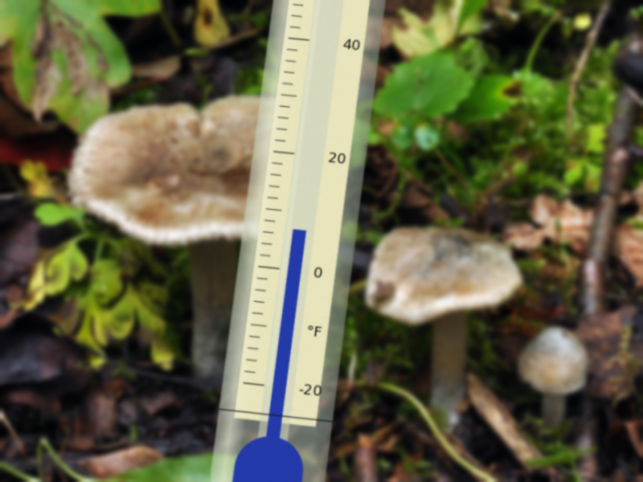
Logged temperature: **7** °F
